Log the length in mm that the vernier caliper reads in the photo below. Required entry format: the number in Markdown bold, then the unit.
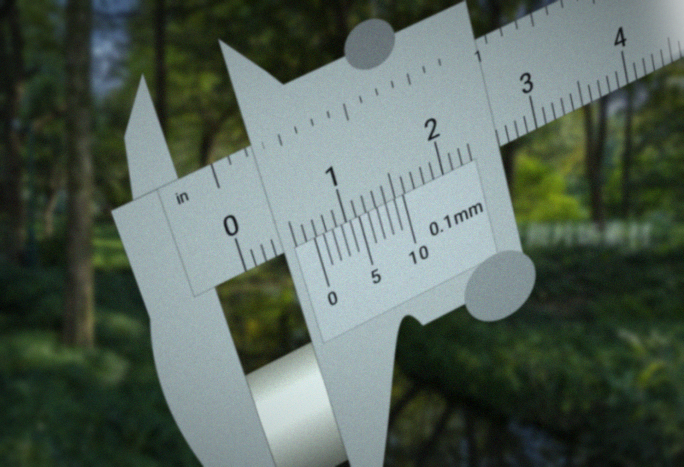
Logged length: **6.8** mm
